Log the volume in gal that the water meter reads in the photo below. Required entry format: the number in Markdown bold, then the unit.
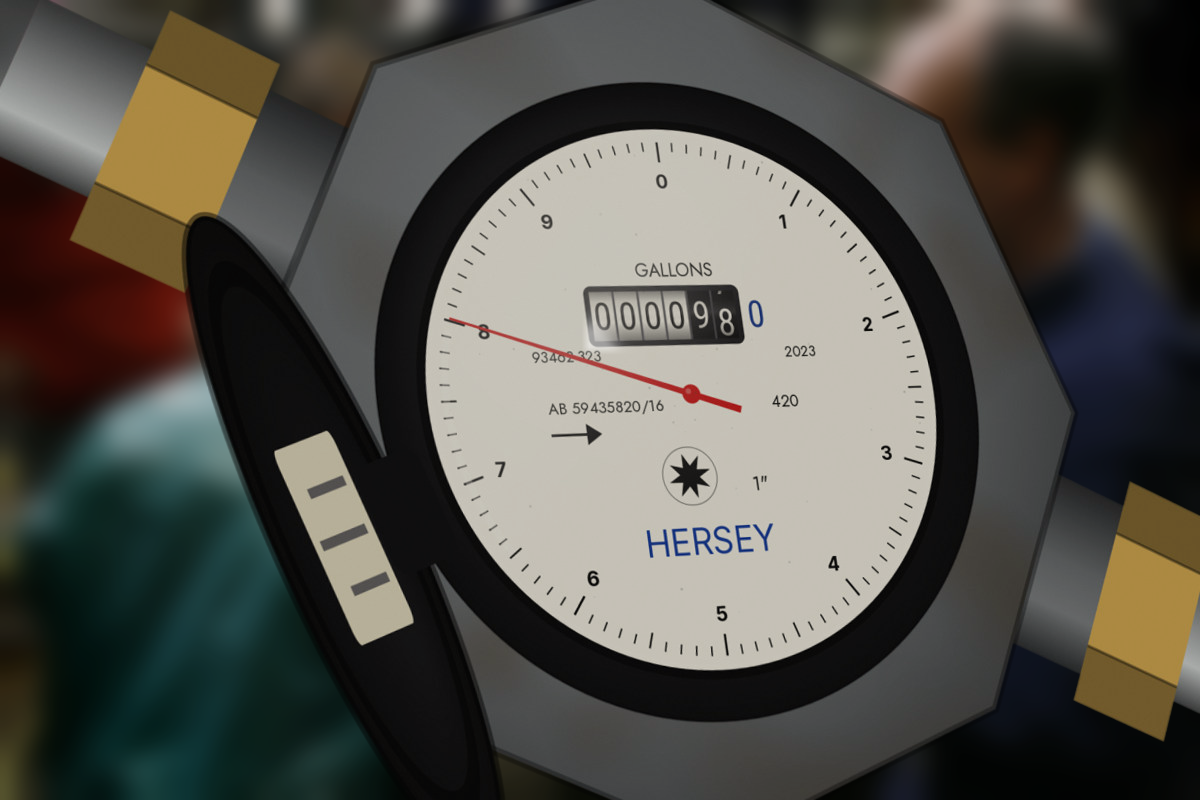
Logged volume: **978.0** gal
